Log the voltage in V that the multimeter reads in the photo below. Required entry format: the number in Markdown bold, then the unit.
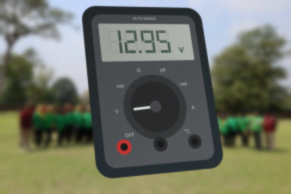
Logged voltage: **12.95** V
